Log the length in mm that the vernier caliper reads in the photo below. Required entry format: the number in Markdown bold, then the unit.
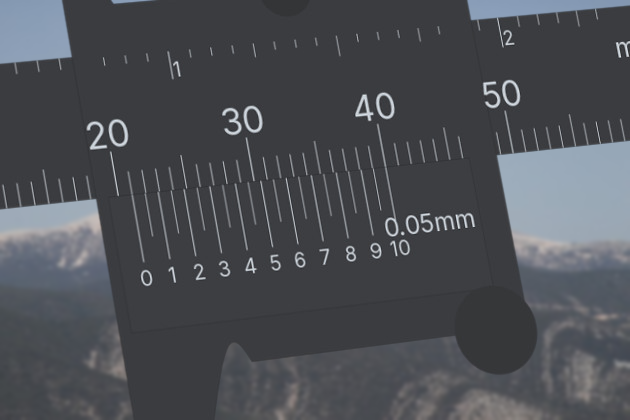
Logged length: **21.0** mm
